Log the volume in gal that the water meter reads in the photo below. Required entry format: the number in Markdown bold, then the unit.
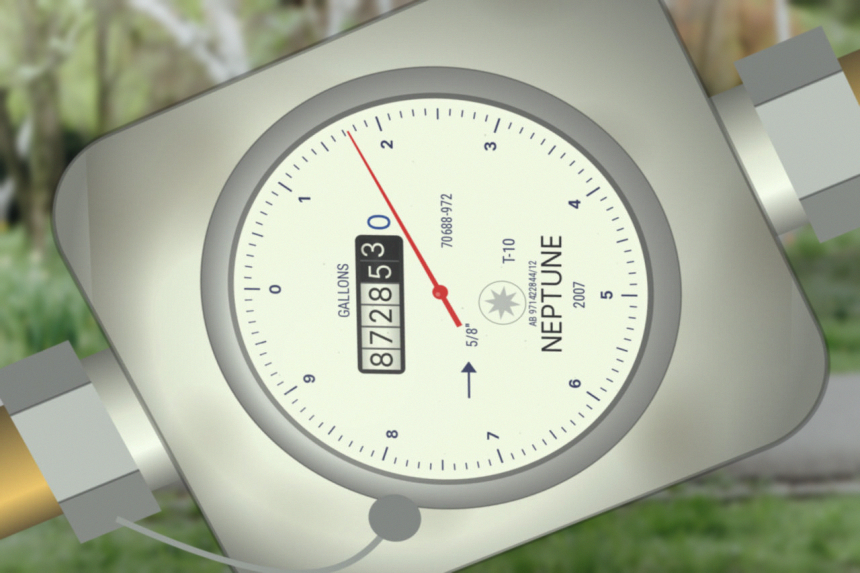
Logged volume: **8728531.7** gal
